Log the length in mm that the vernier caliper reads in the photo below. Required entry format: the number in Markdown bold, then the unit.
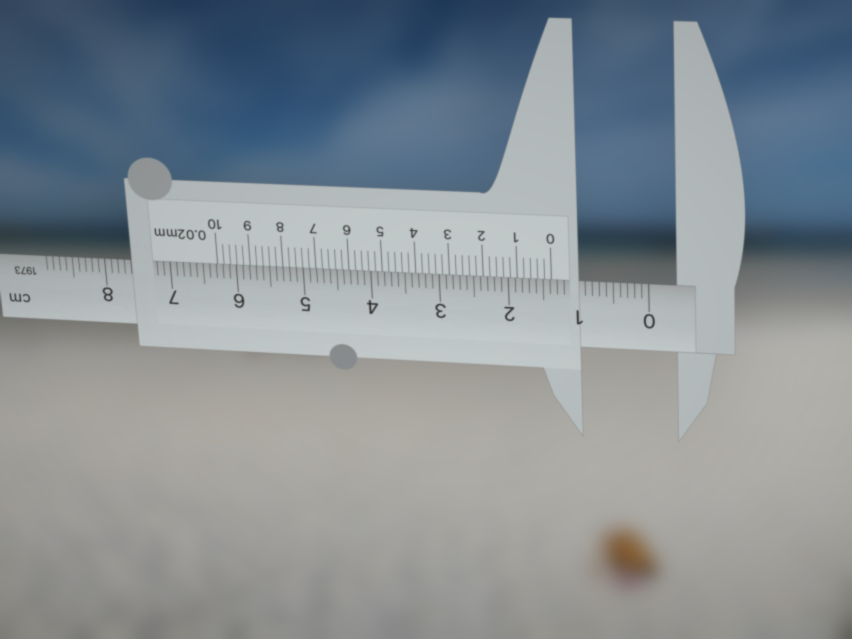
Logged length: **13.8** mm
